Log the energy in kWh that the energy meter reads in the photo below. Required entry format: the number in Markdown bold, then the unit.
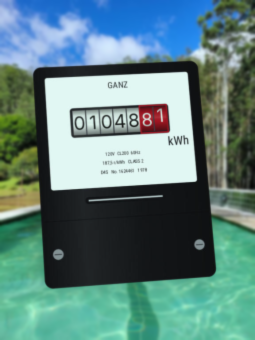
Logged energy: **1048.81** kWh
